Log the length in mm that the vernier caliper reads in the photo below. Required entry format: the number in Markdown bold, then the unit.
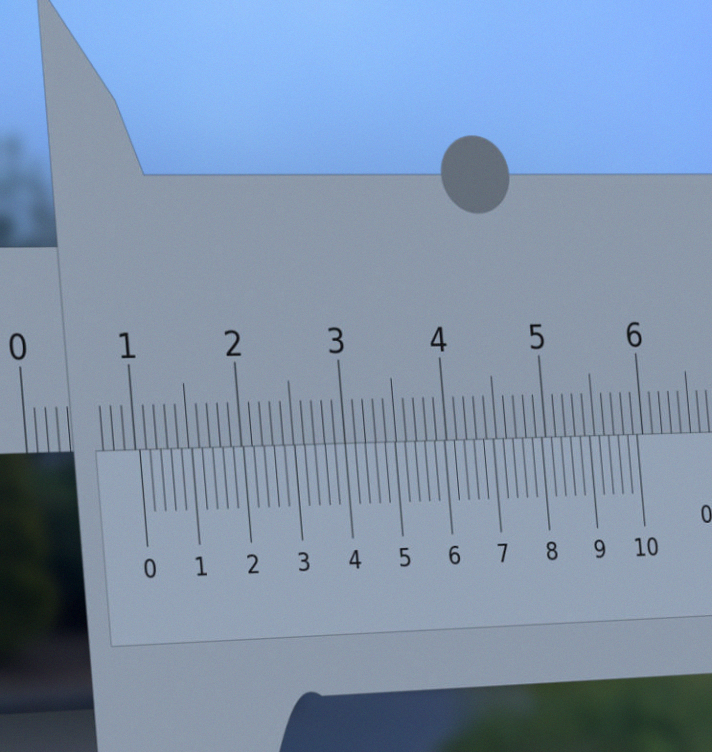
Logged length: **10.4** mm
